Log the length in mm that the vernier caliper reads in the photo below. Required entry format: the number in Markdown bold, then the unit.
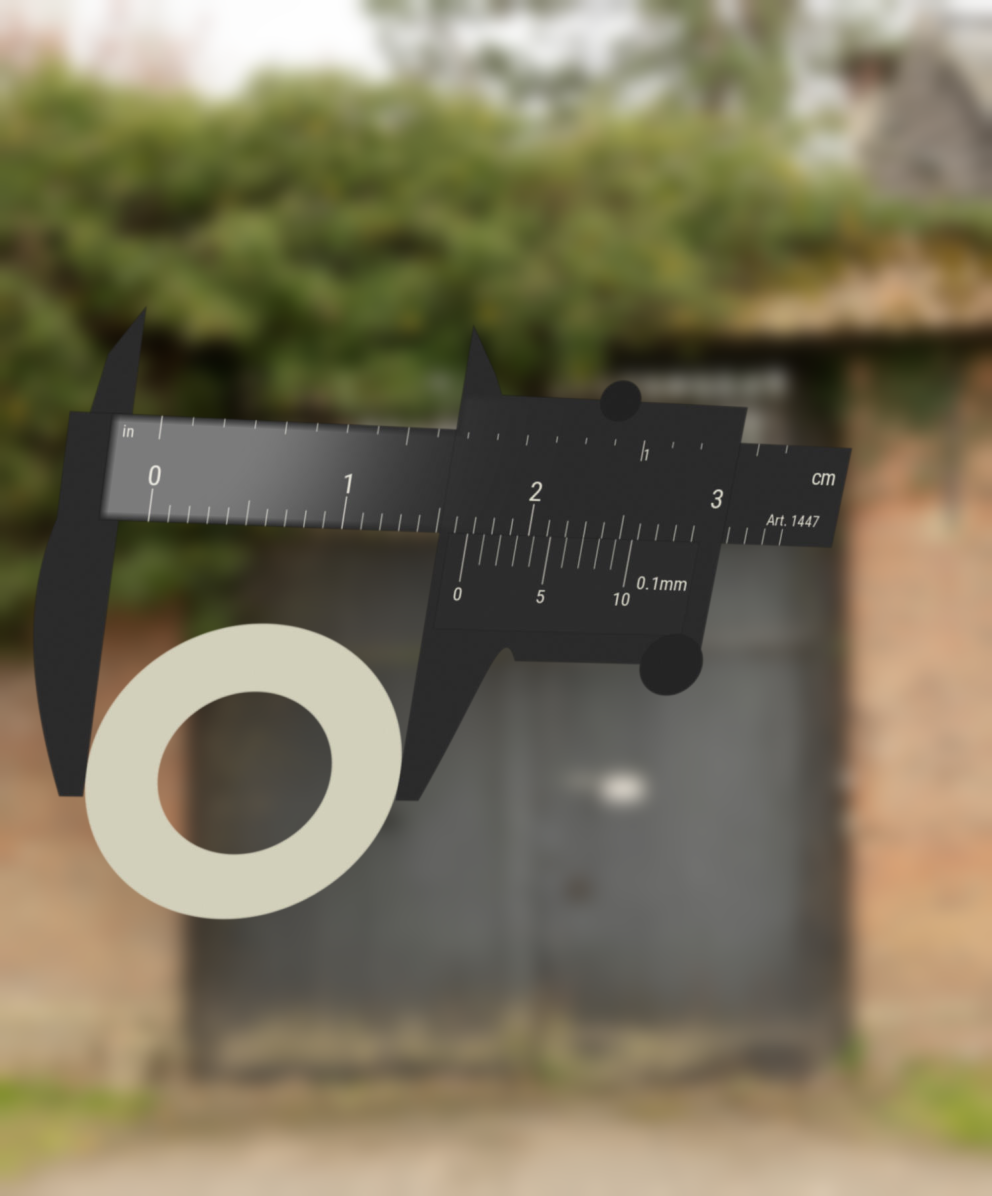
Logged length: **16.7** mm
